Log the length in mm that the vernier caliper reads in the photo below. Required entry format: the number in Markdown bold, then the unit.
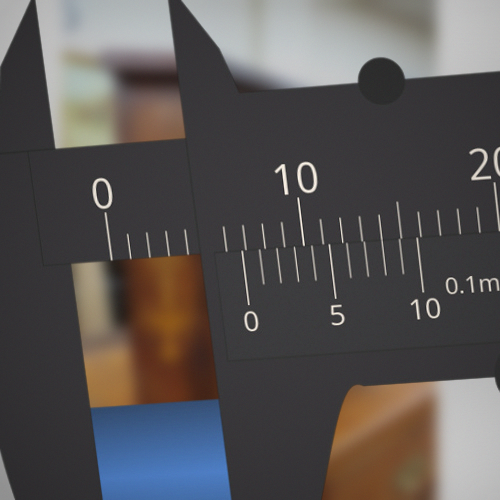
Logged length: **6.8** mm
